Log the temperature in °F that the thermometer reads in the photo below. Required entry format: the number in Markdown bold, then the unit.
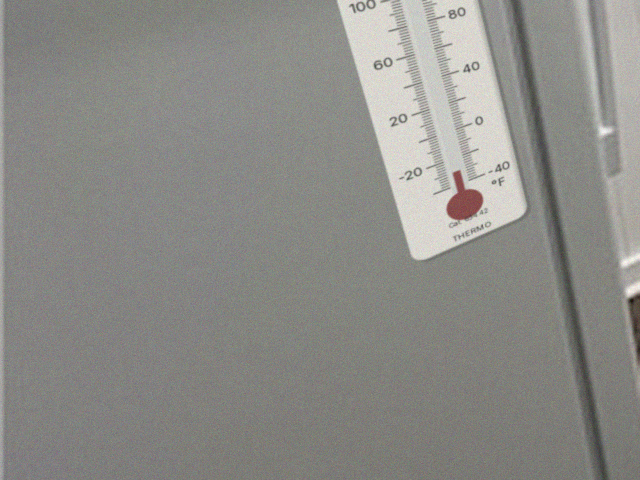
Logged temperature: **-30** °F
